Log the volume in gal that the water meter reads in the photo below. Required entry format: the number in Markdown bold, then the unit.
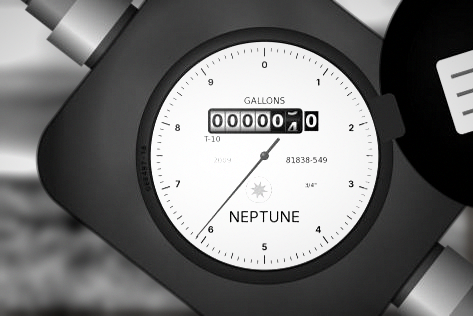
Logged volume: **36.1** gal
